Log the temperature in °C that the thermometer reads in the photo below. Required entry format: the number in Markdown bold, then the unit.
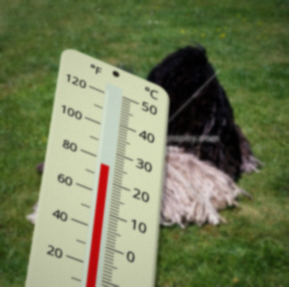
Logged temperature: **25** °C
